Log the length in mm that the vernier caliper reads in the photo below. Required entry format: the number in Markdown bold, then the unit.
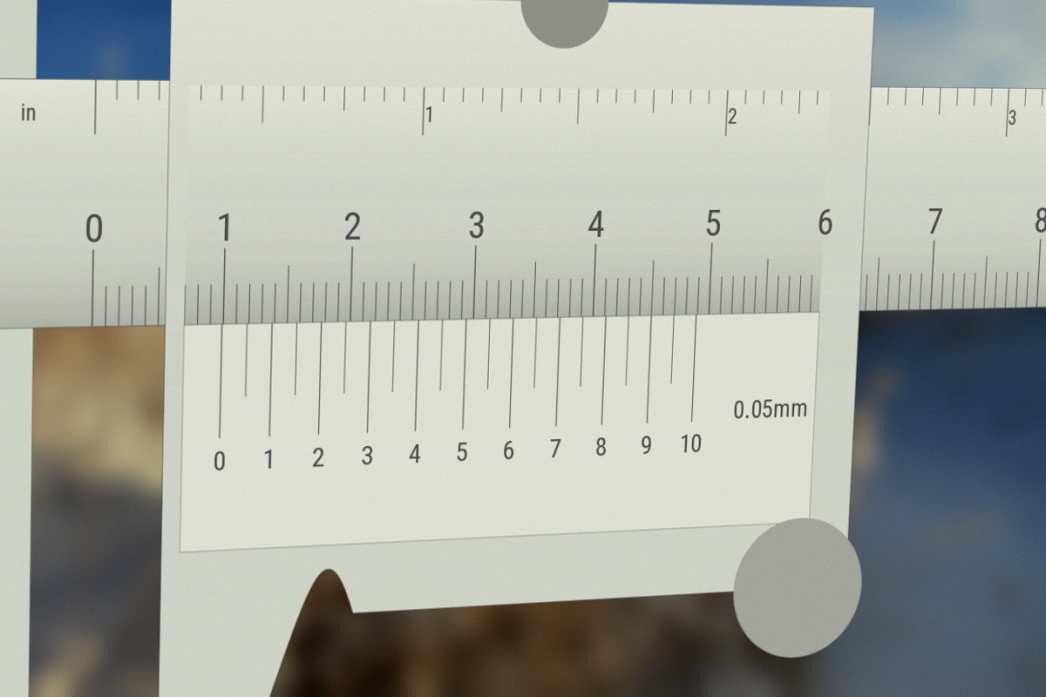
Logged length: **9.9** mm
